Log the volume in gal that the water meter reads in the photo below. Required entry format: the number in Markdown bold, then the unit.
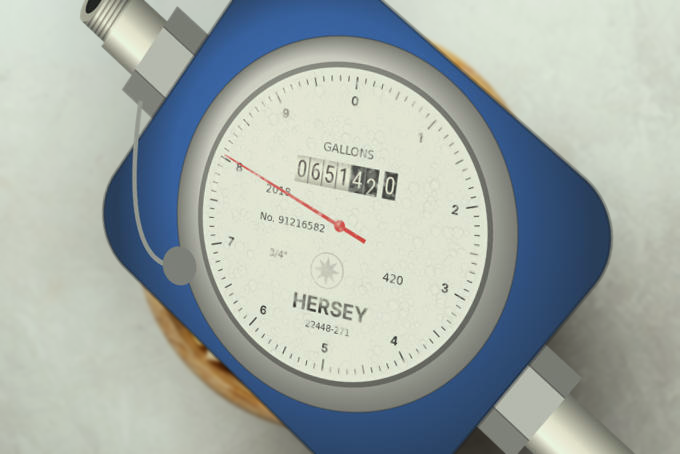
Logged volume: **651418.0** gal
